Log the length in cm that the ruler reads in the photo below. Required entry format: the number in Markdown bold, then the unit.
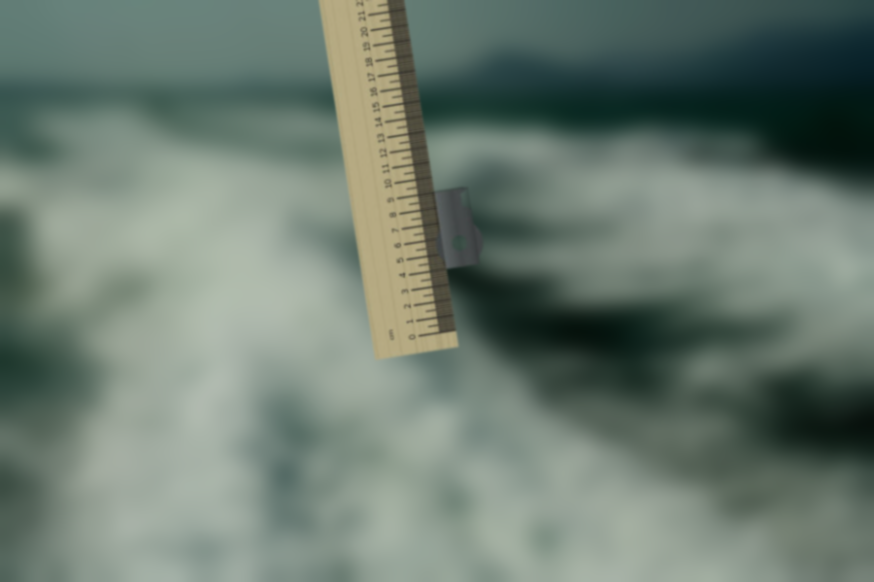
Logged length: **5** cm
